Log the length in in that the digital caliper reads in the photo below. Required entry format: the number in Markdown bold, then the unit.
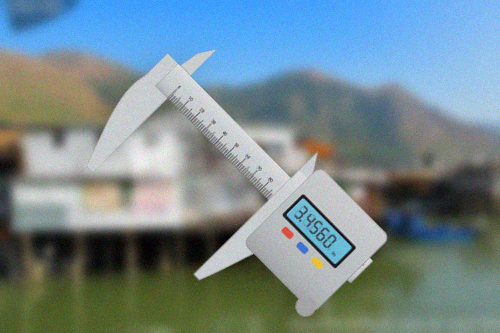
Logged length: **3.4560** in
